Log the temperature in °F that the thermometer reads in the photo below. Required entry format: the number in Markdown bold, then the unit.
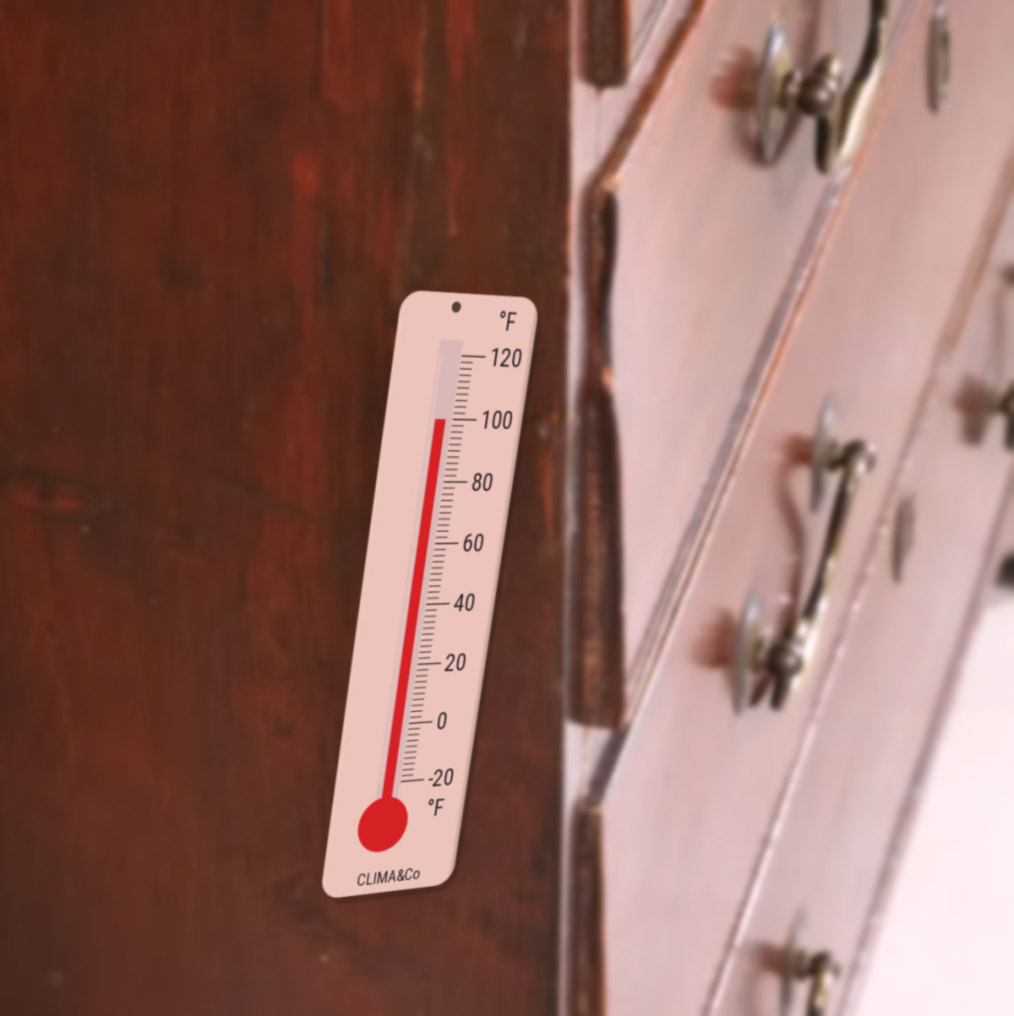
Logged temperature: **100** °F
